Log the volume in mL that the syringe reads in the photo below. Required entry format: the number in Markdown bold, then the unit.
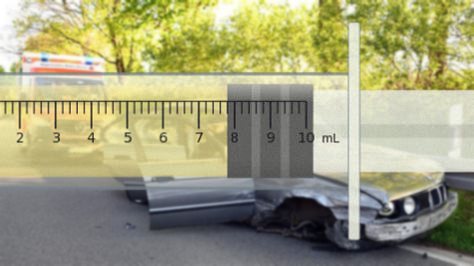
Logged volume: **7.8** mL
